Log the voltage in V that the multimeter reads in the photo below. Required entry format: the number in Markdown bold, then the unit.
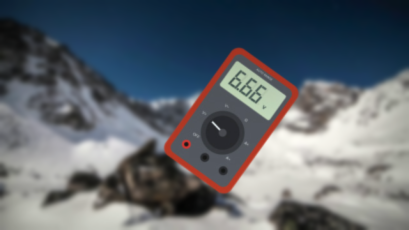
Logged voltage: **6.66** V
